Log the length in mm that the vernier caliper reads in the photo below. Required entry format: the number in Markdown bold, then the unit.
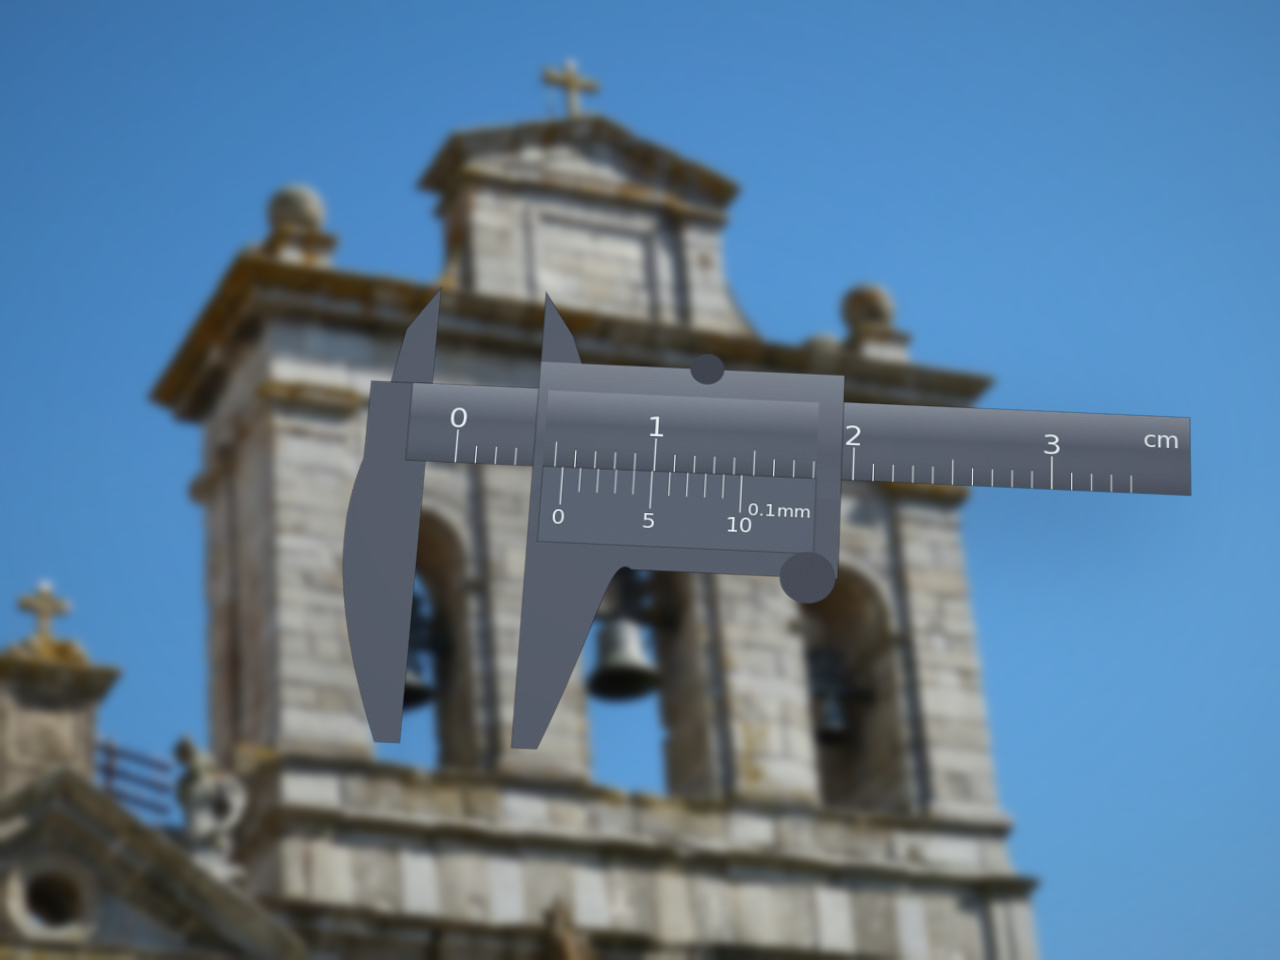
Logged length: **5.4** mm
